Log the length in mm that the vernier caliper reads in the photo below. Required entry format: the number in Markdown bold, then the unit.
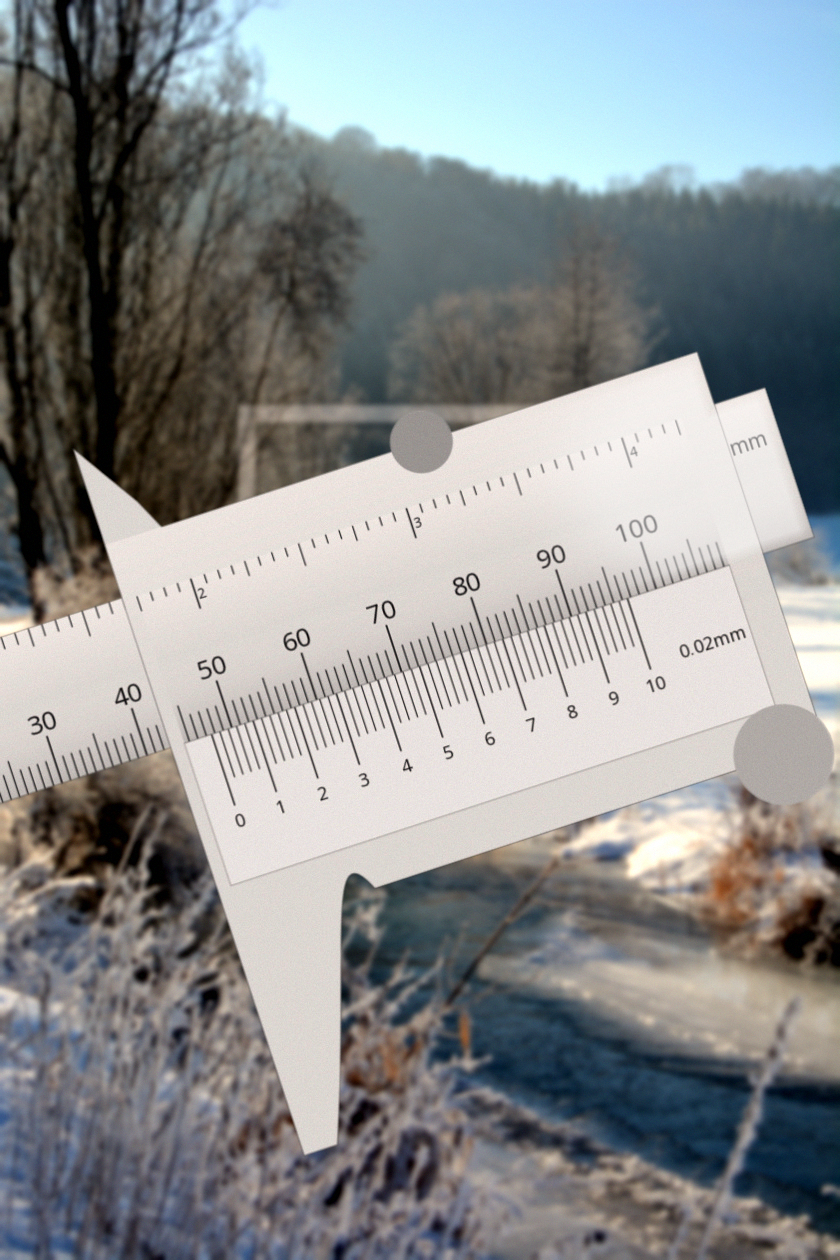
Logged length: **47.6** mm
